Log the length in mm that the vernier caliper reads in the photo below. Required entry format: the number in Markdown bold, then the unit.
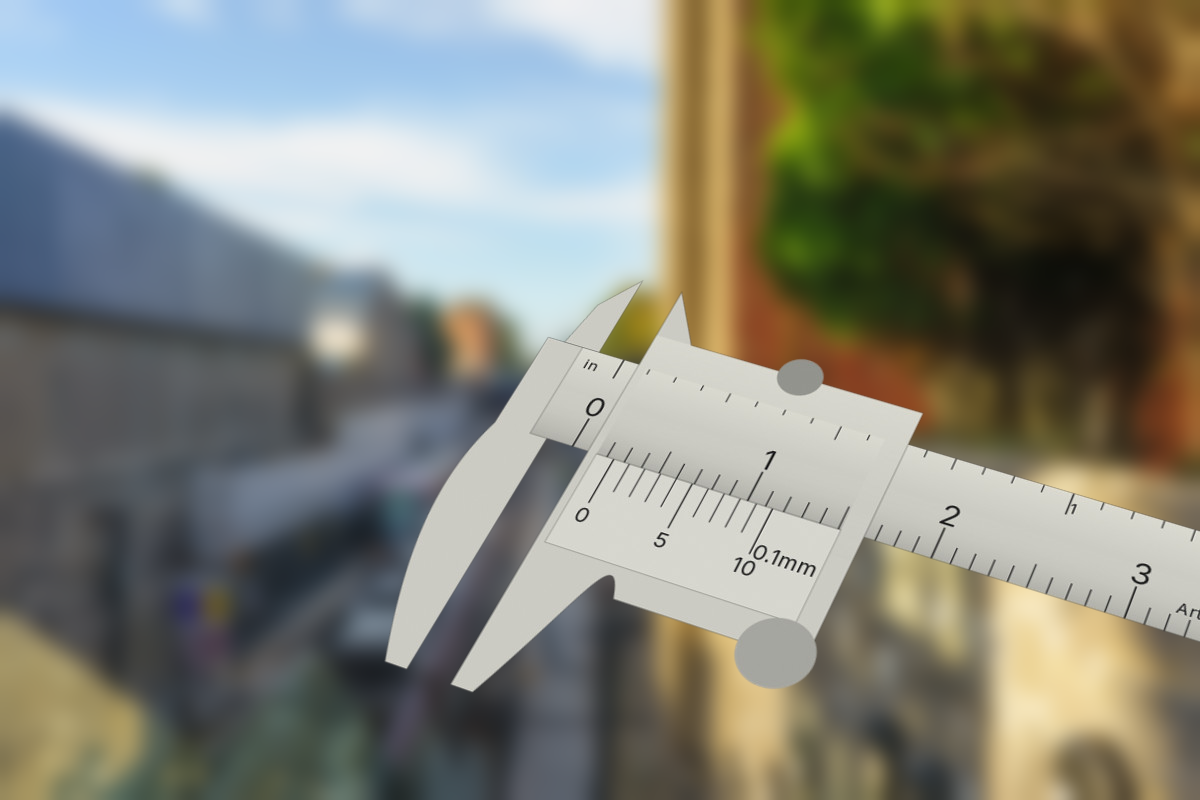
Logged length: **2.4** mm
